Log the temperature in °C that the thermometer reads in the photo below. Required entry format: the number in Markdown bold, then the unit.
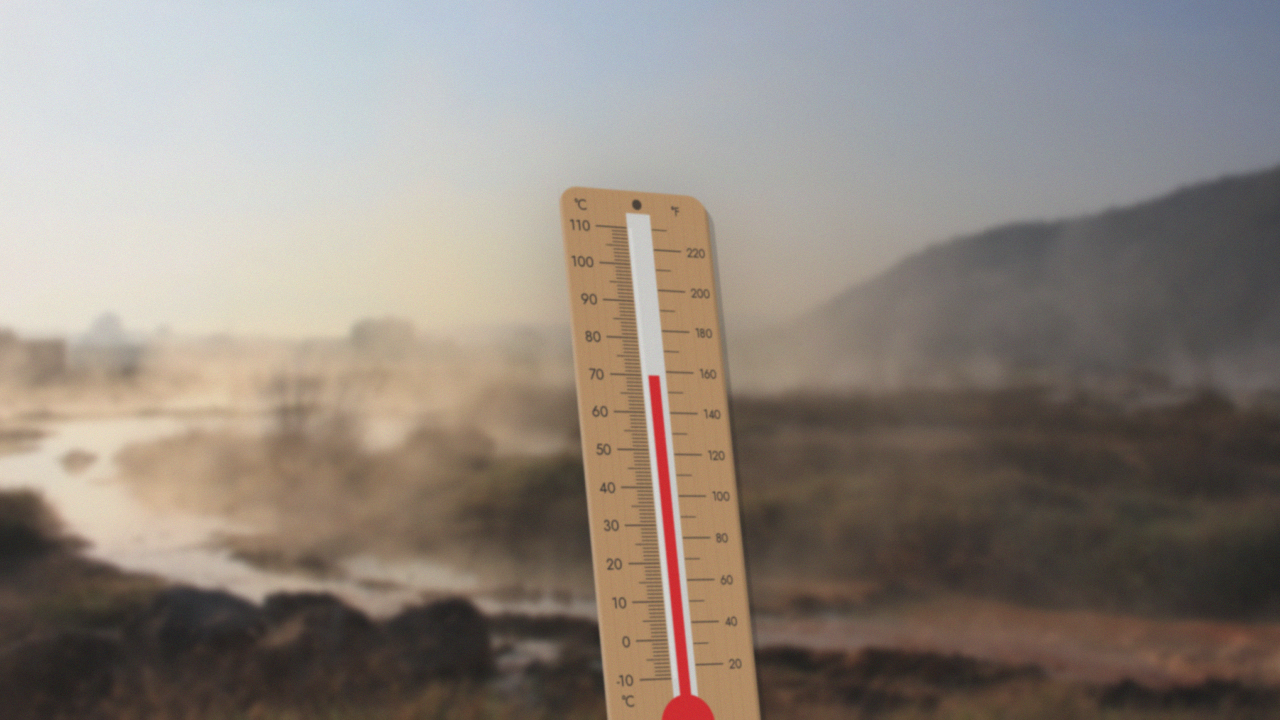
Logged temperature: **70** °C
